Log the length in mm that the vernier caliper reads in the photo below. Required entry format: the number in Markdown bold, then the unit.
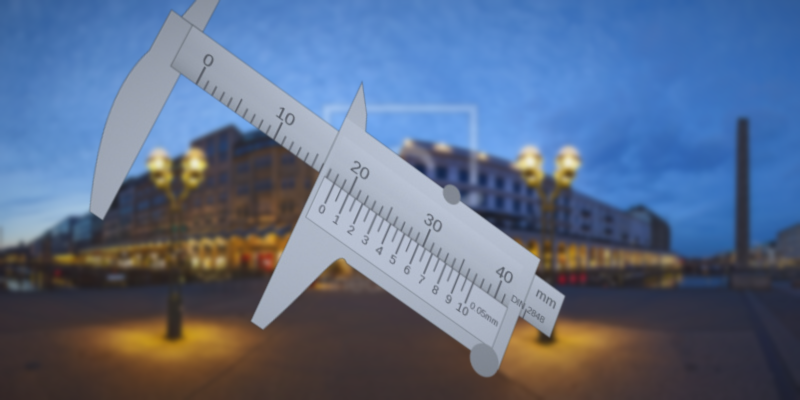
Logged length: **18.0** mm
